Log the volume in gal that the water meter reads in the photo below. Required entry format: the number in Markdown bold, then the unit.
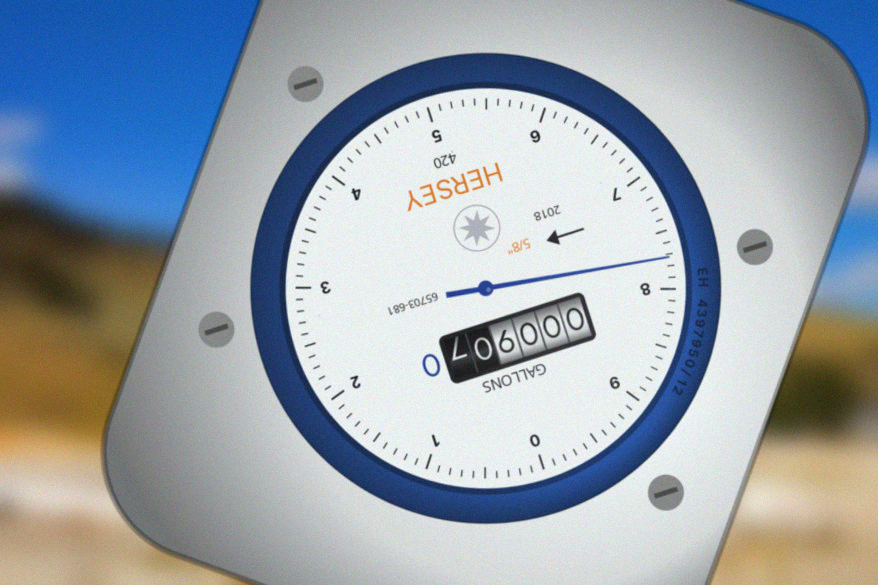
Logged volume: **9067.7** gal
